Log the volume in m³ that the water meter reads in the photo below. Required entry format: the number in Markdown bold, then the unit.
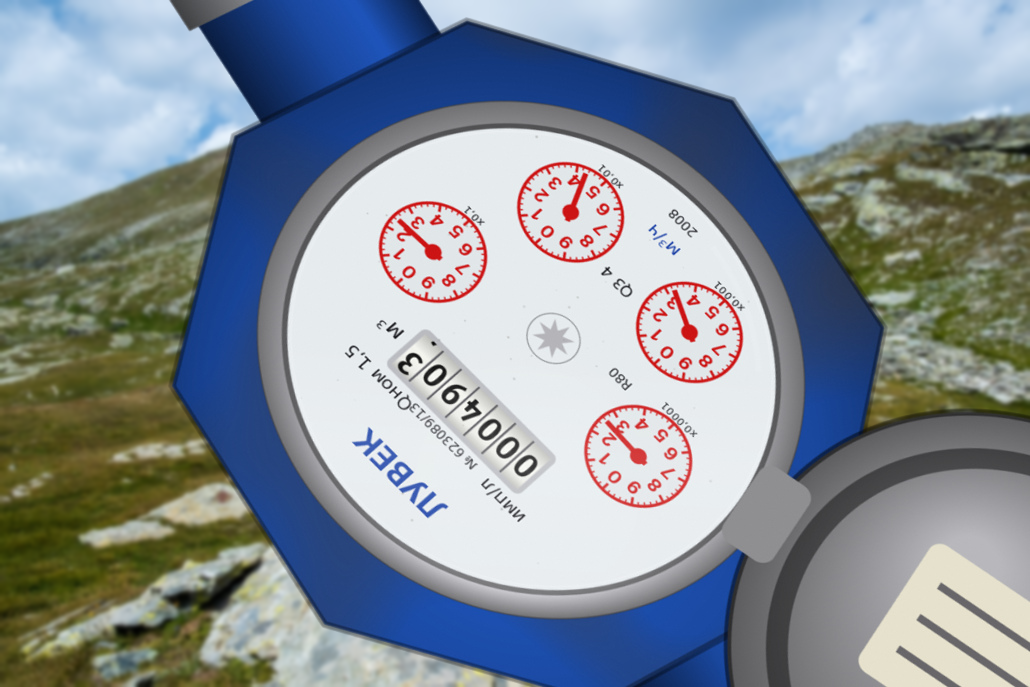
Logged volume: **4903.2432** m³
